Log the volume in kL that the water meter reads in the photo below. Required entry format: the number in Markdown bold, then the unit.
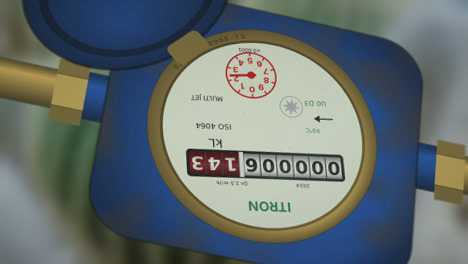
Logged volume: **6.1432** kL
